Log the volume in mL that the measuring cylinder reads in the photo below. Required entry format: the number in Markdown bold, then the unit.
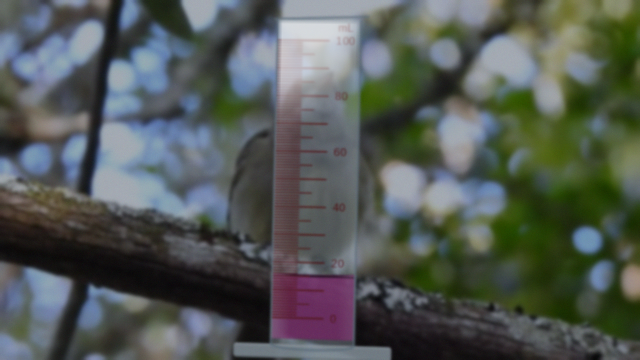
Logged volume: **15** mL
